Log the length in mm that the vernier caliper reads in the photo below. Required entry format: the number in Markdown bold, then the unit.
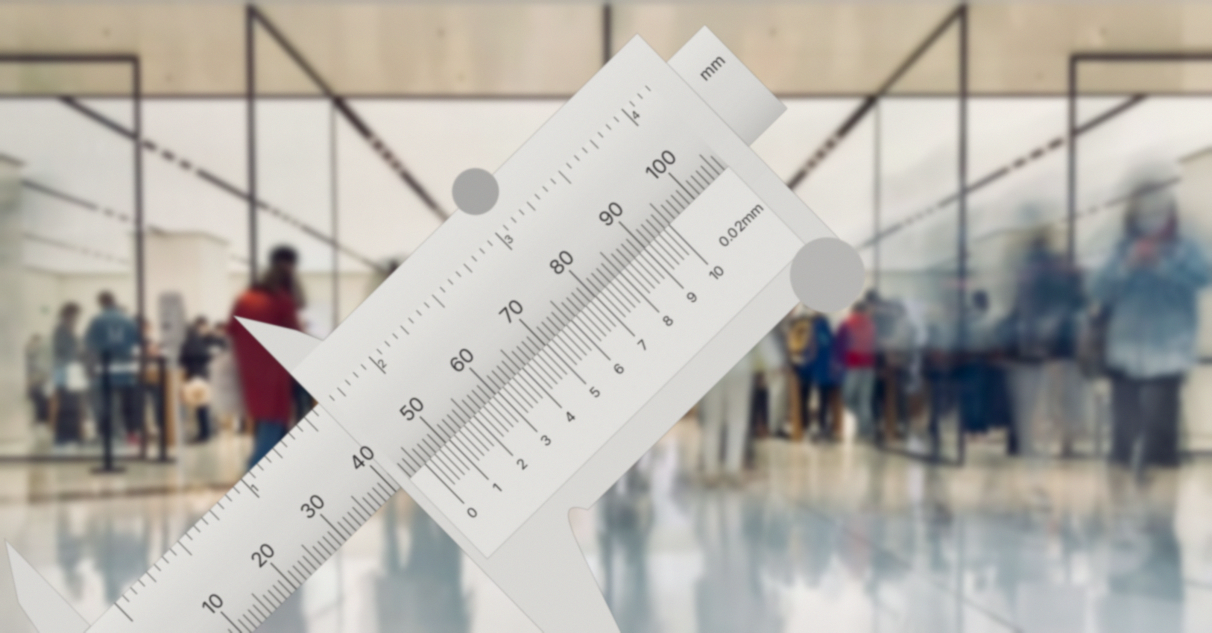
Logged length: **45.8** mm
